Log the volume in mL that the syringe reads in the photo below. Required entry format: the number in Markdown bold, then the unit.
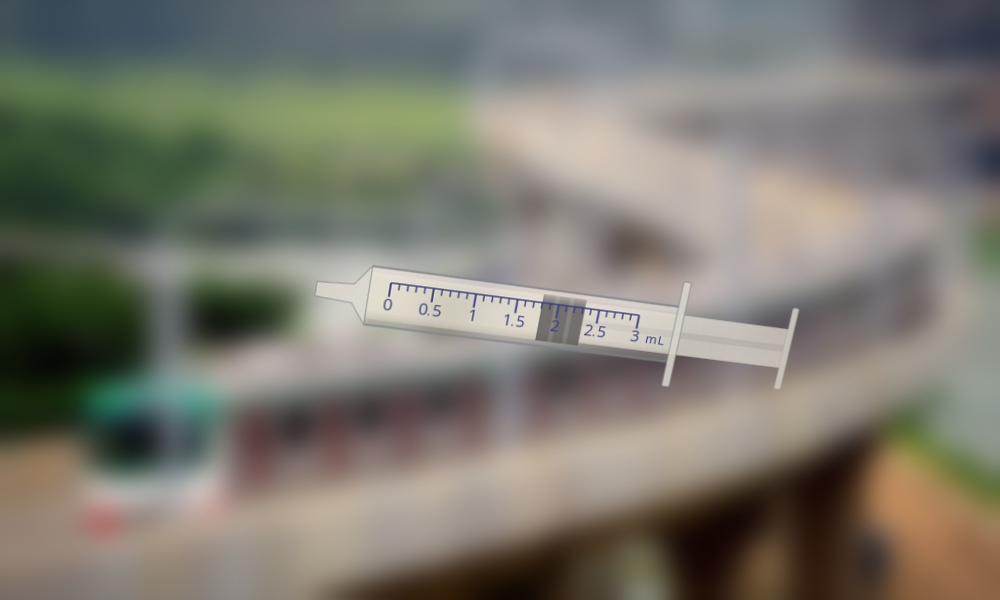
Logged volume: **1.8** mL
